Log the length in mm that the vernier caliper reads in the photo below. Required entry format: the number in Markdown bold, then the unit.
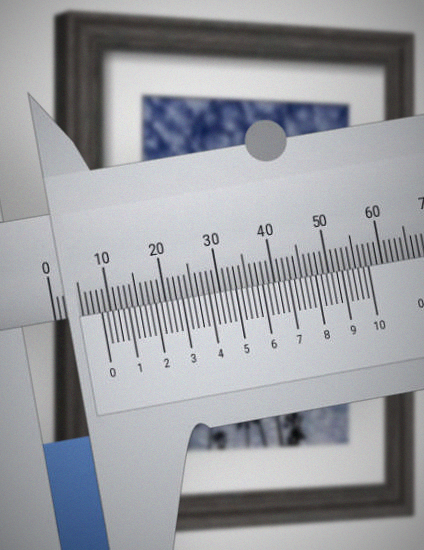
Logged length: **8.4** mm
